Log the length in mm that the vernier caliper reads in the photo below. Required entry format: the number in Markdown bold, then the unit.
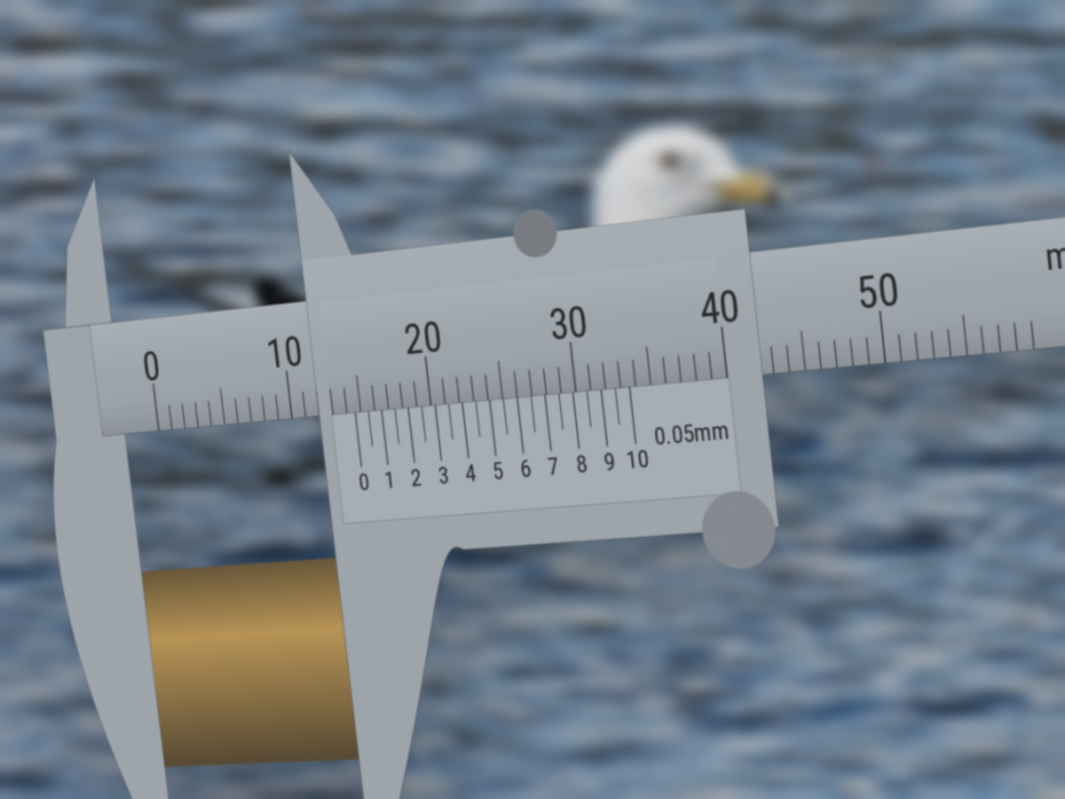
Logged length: **14.6** mm
